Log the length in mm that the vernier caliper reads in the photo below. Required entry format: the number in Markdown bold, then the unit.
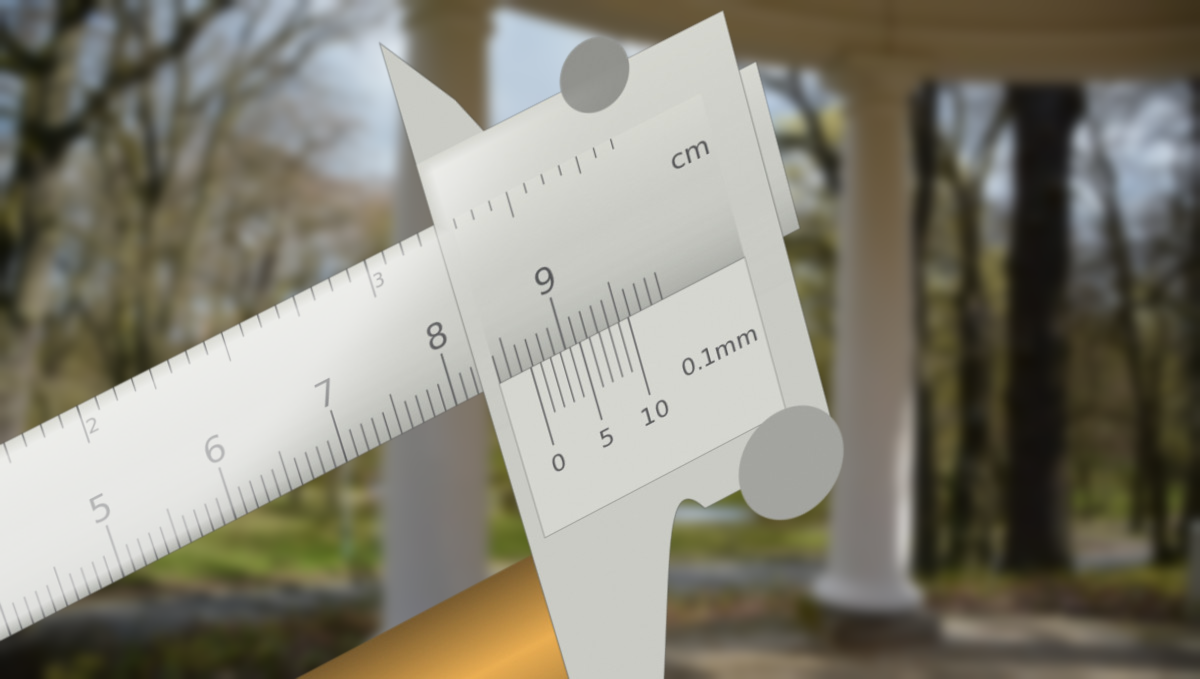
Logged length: **86.8** mm
